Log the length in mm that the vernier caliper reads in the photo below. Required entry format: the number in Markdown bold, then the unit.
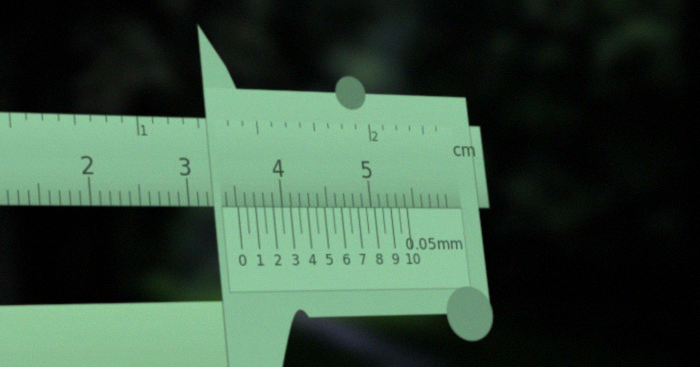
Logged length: **35.2** mm
